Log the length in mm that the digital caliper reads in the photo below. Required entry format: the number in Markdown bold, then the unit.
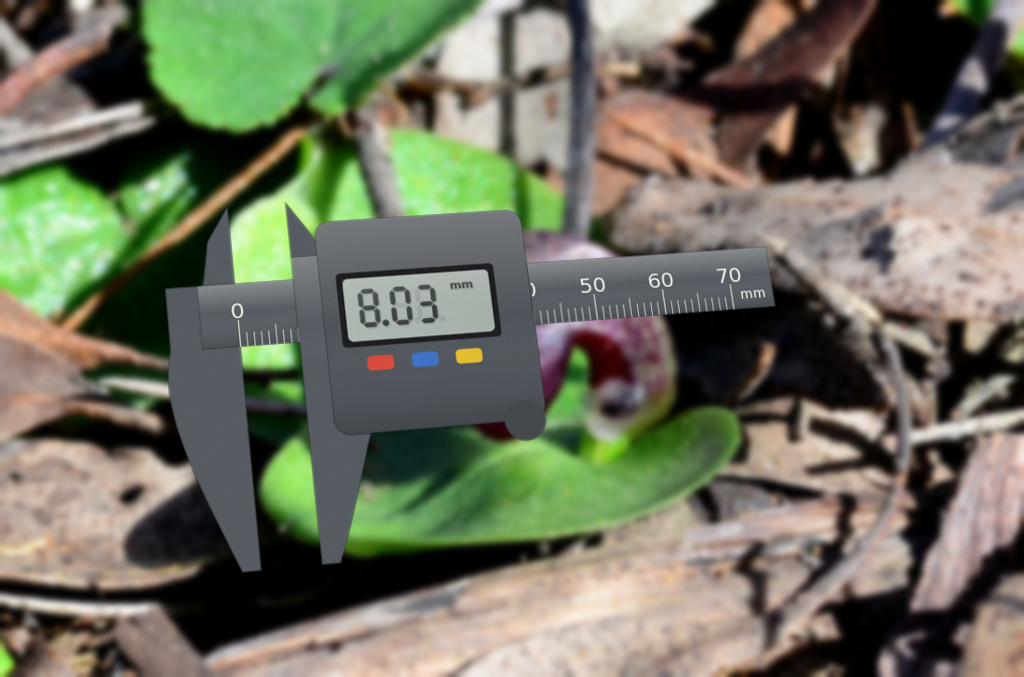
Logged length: **8.03** mm
